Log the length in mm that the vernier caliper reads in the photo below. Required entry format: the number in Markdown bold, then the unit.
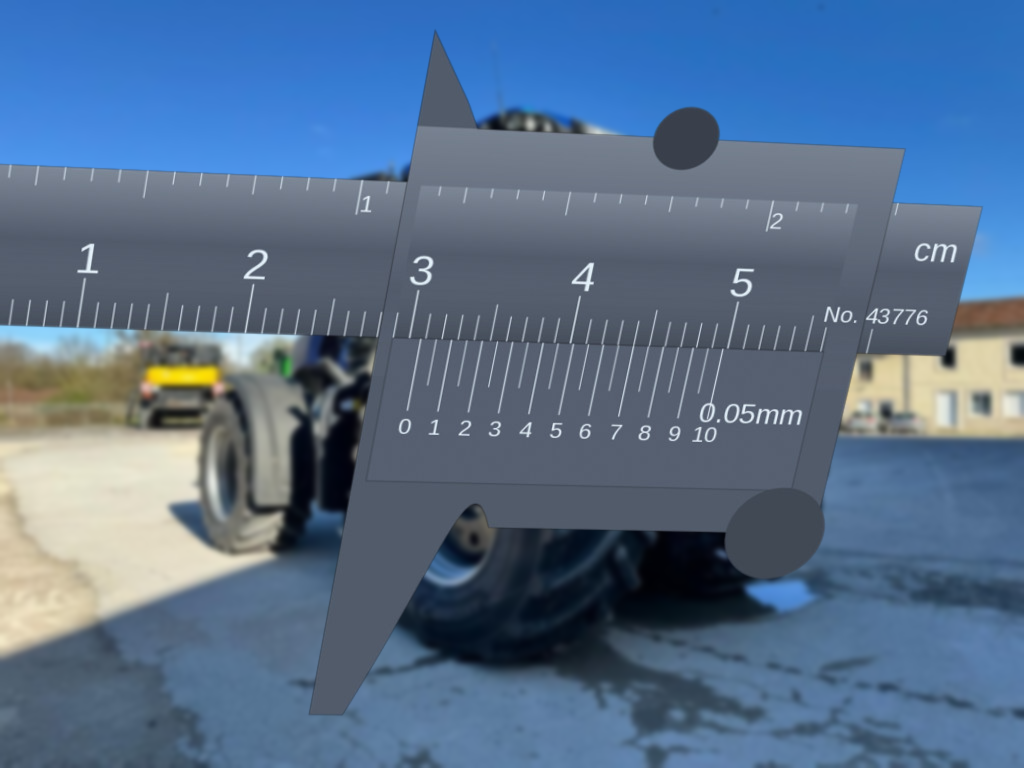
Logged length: **30.7** mm
